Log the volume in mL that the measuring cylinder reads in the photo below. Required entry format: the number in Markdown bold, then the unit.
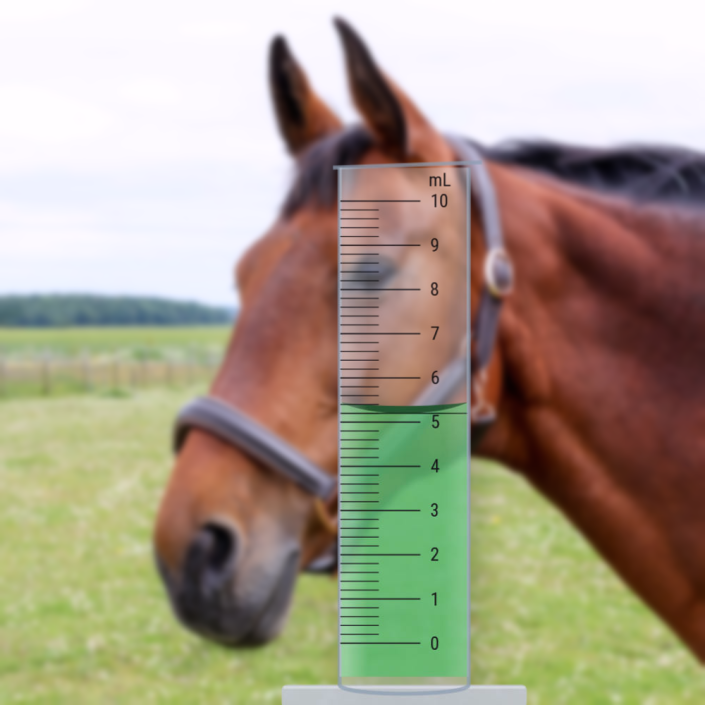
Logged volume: **5.2** mL
